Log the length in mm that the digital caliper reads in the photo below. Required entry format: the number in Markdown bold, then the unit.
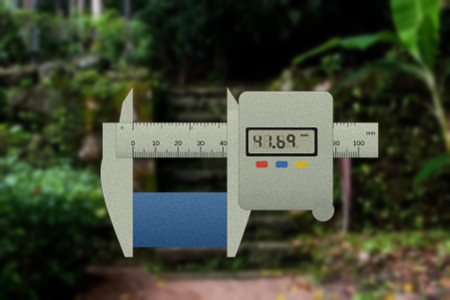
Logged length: **41.69** mm
